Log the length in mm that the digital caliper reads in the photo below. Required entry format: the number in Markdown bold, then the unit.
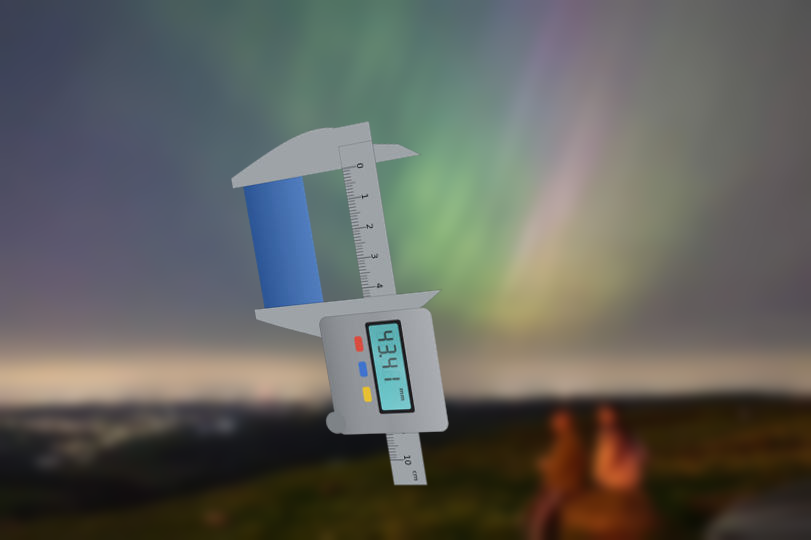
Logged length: **43.41** mm
